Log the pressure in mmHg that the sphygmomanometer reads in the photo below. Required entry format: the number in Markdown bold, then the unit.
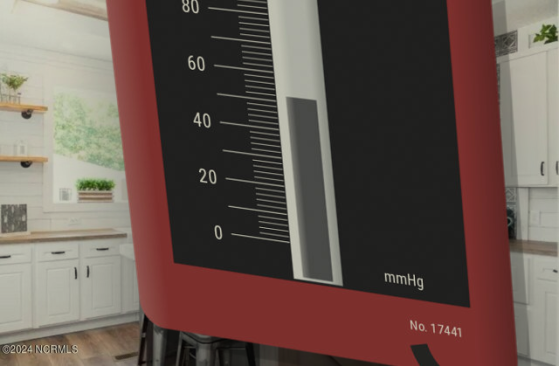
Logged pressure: **52** mmHg
